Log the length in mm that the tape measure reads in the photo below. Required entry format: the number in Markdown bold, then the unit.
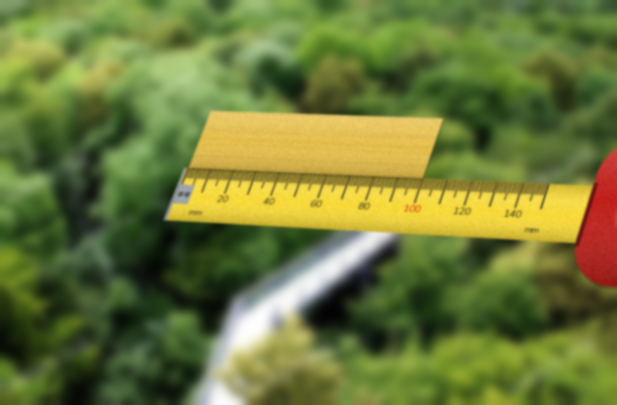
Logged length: **100** mm
